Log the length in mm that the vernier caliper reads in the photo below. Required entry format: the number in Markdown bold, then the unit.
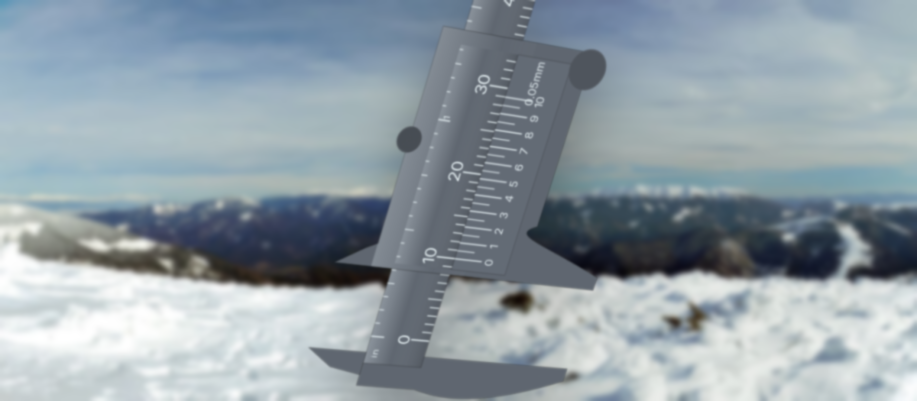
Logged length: **10.0** mm
